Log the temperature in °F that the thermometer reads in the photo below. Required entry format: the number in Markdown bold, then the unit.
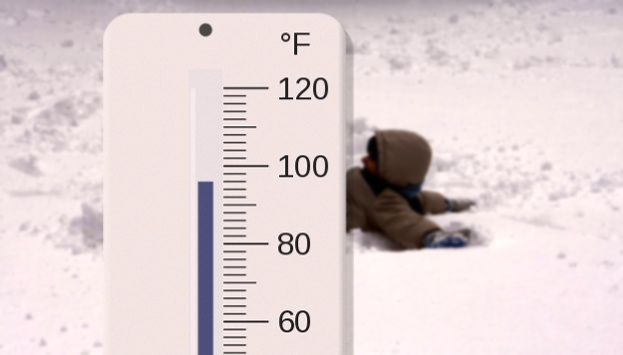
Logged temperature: **96** °F
